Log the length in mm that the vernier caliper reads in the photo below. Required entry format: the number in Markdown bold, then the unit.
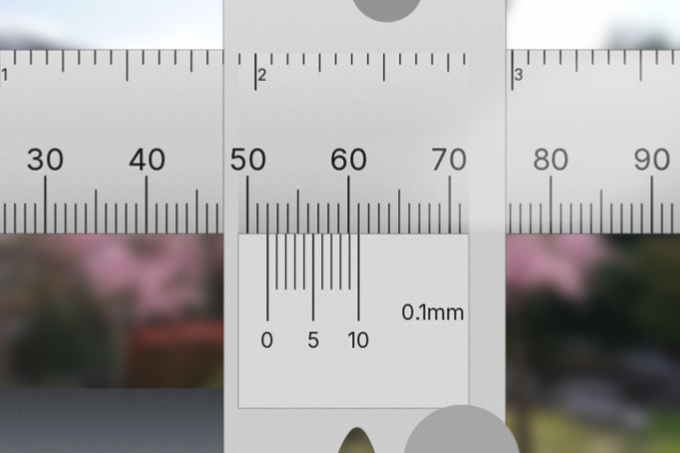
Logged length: **52.0** mm
